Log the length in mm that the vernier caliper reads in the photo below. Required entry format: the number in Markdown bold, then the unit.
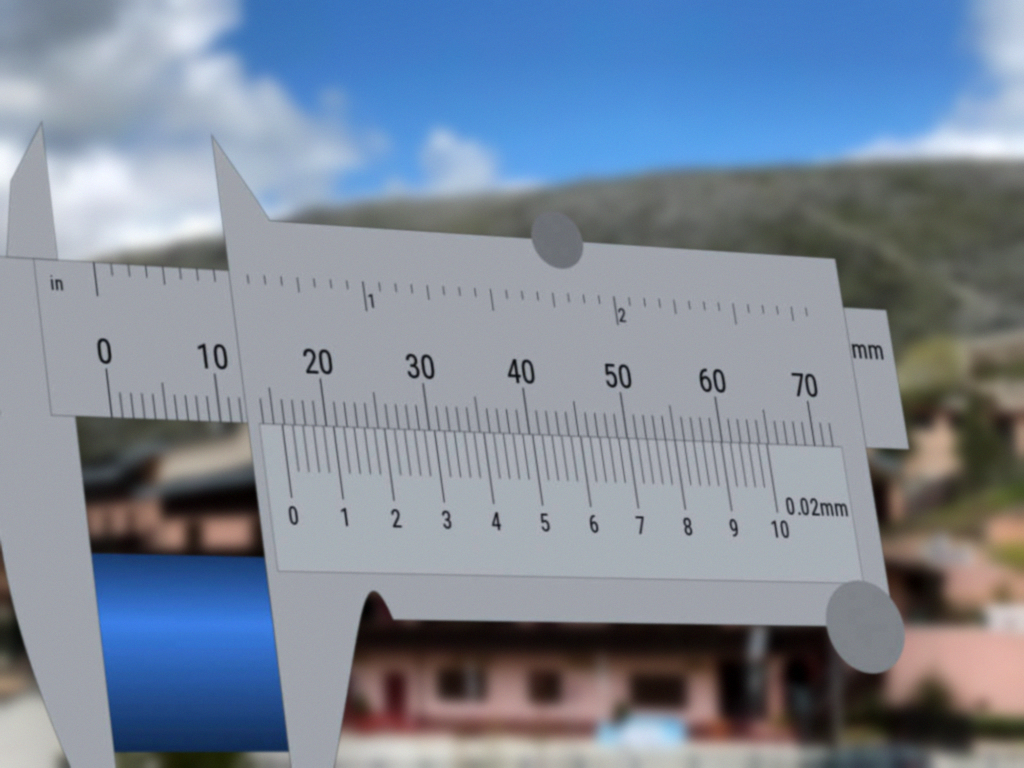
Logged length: **15.8** mm
